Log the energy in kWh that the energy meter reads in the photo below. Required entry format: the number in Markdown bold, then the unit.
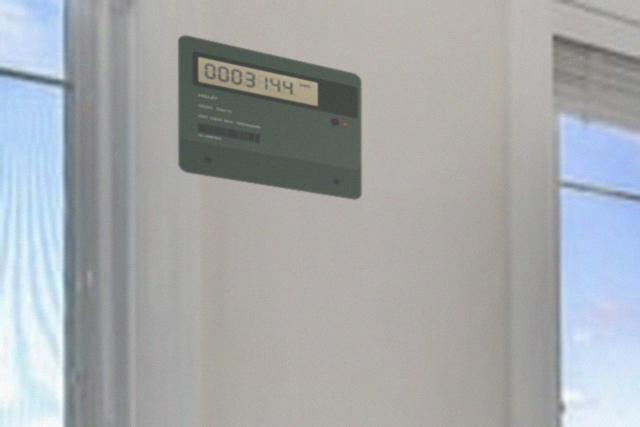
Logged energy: **3144** kWh
